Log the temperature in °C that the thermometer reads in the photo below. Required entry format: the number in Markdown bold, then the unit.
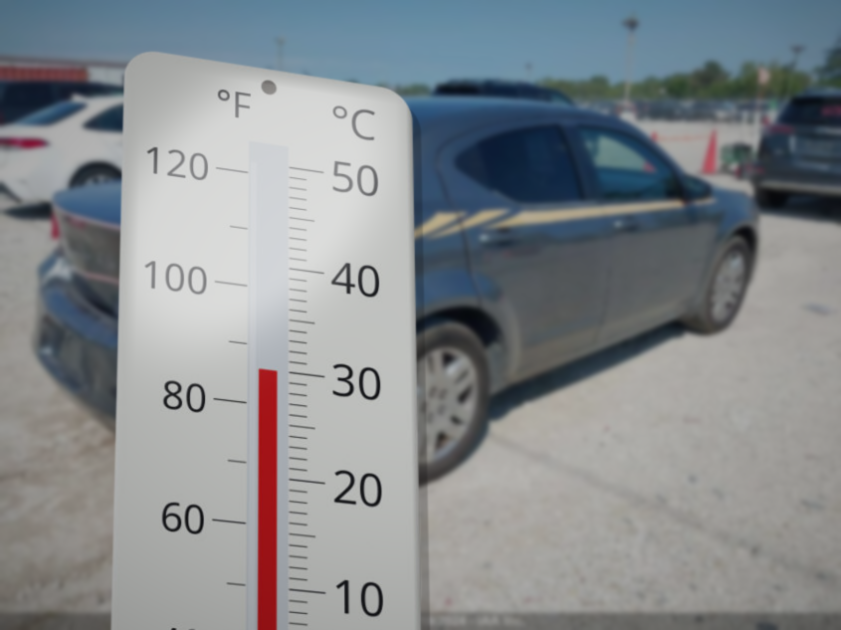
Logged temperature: **30** °C
